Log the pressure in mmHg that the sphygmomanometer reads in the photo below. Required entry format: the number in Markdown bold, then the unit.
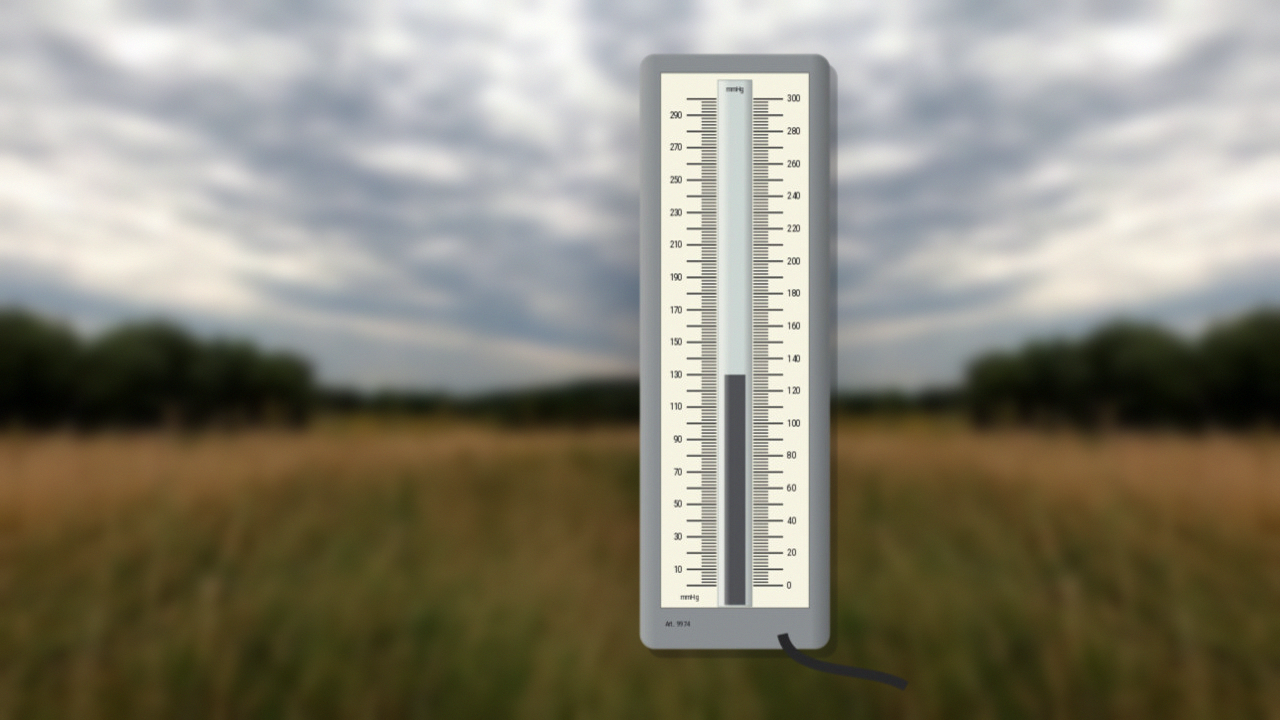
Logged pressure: **130** mmHg
